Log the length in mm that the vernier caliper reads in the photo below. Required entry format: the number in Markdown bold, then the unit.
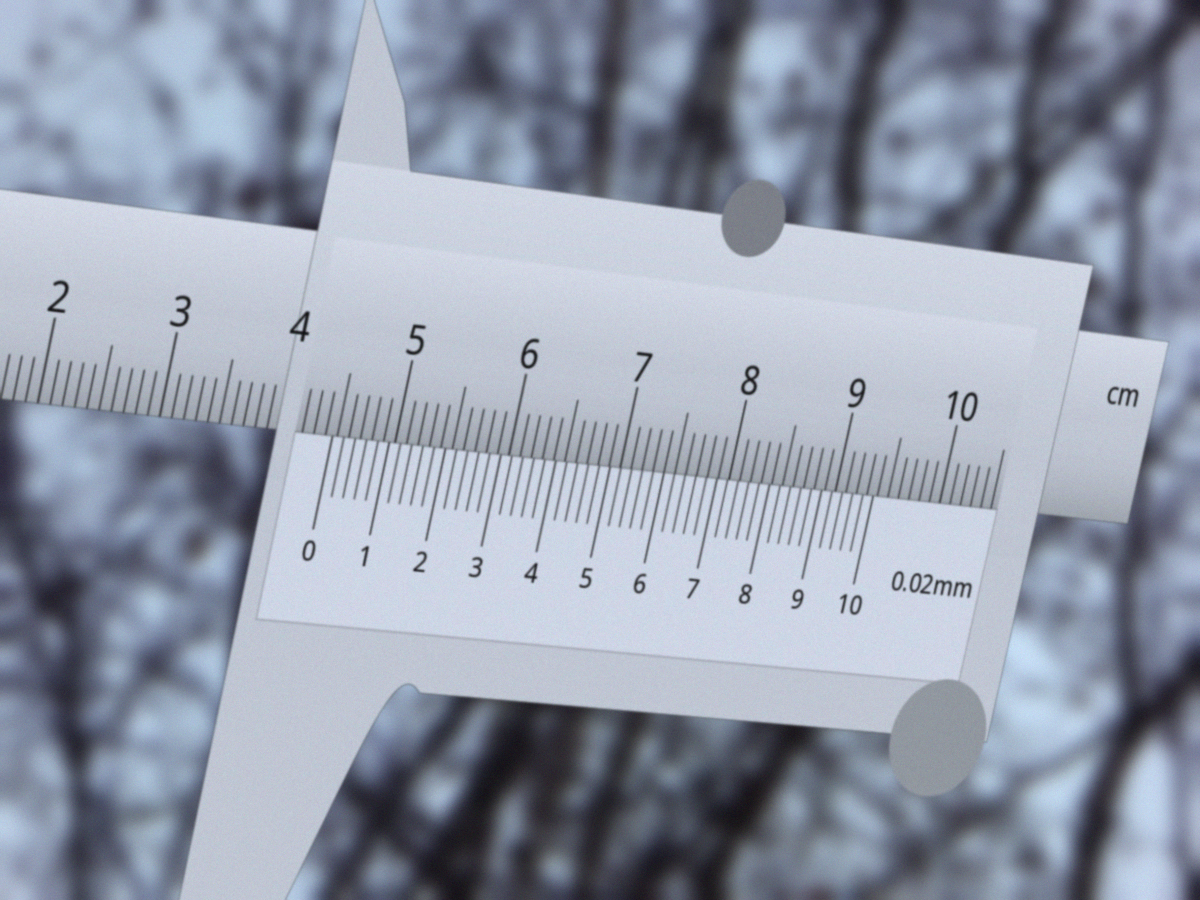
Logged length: **44.6** mm
